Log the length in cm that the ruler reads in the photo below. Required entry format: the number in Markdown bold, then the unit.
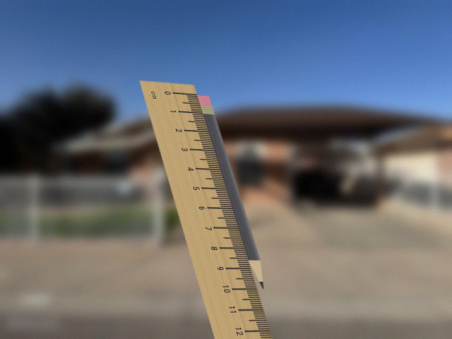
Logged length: **10** cm
